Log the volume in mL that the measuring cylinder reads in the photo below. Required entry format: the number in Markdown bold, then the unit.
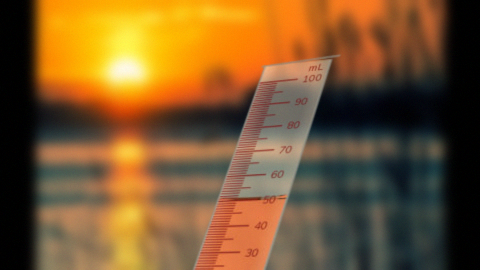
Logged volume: **50** mL
